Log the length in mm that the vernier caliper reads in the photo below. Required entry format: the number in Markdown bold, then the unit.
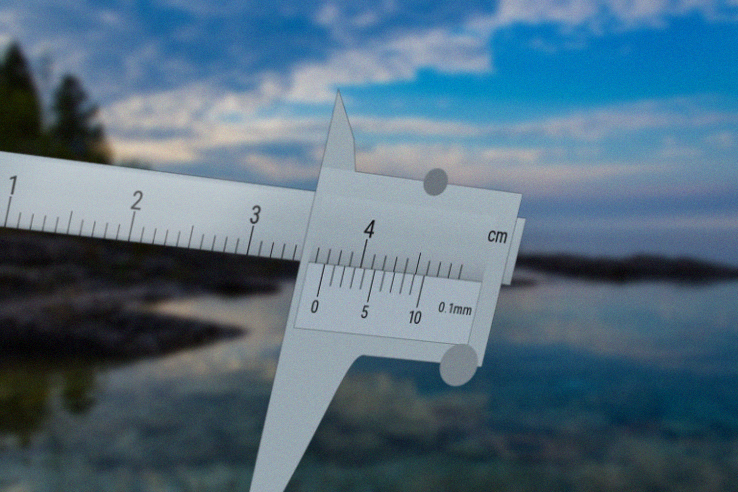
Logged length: **36.8** mm
